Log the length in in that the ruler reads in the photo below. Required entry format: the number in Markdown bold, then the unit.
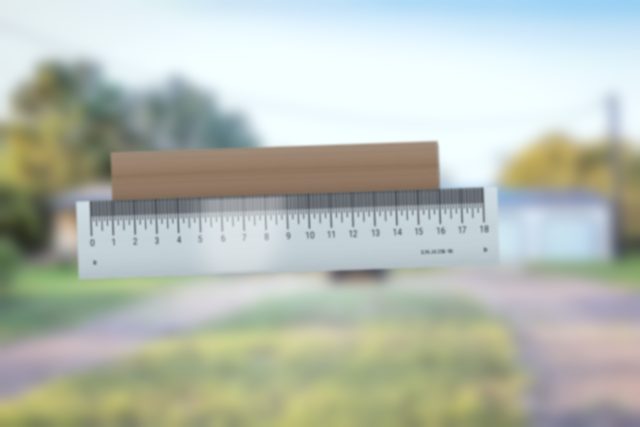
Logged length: **15** in
